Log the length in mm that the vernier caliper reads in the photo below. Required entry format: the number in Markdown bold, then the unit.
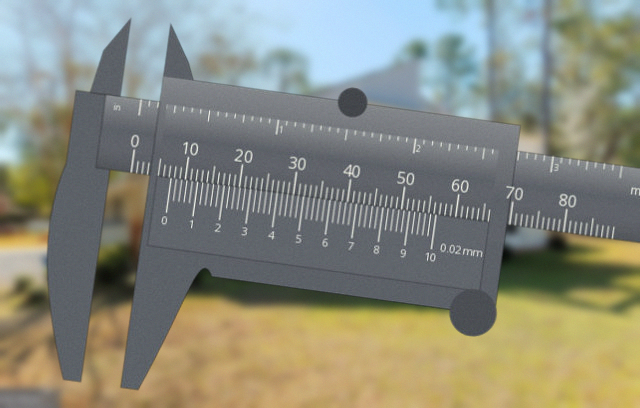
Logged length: **7.4** mm
